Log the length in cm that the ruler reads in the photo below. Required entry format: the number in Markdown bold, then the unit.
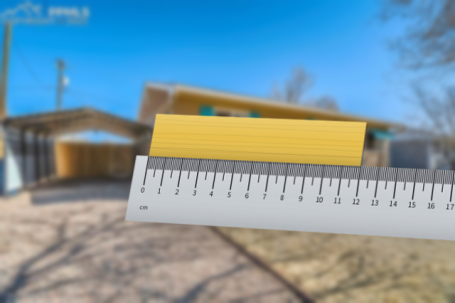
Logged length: **12** cm
